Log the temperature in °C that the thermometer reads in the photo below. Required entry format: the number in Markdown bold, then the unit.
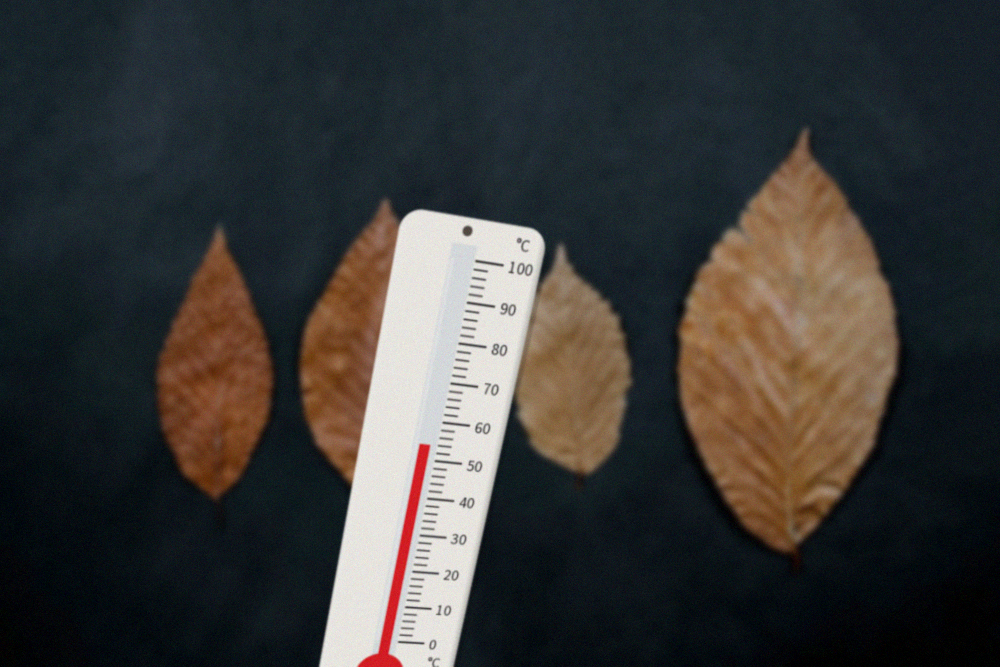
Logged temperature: **54** °C
